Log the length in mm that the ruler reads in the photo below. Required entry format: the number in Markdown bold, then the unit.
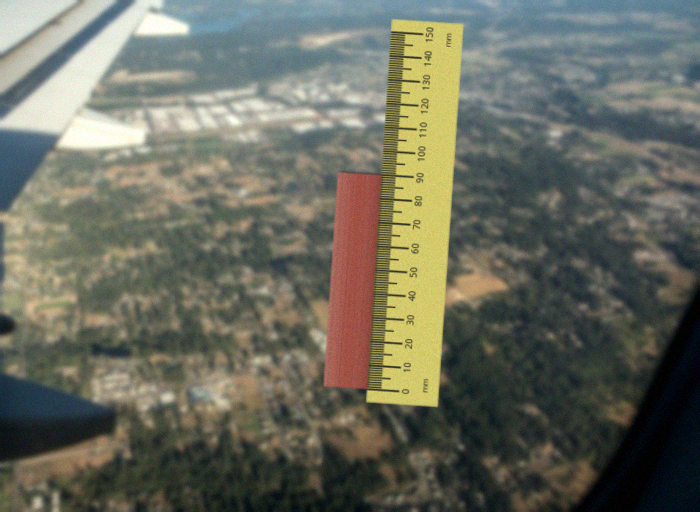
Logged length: **90** mm
